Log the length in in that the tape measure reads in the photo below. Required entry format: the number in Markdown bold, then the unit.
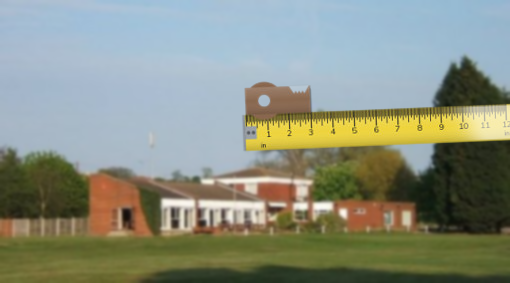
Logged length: **3** in
